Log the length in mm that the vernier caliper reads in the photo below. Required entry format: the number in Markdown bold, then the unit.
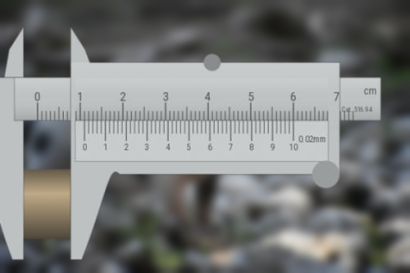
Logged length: **11.0** mm
